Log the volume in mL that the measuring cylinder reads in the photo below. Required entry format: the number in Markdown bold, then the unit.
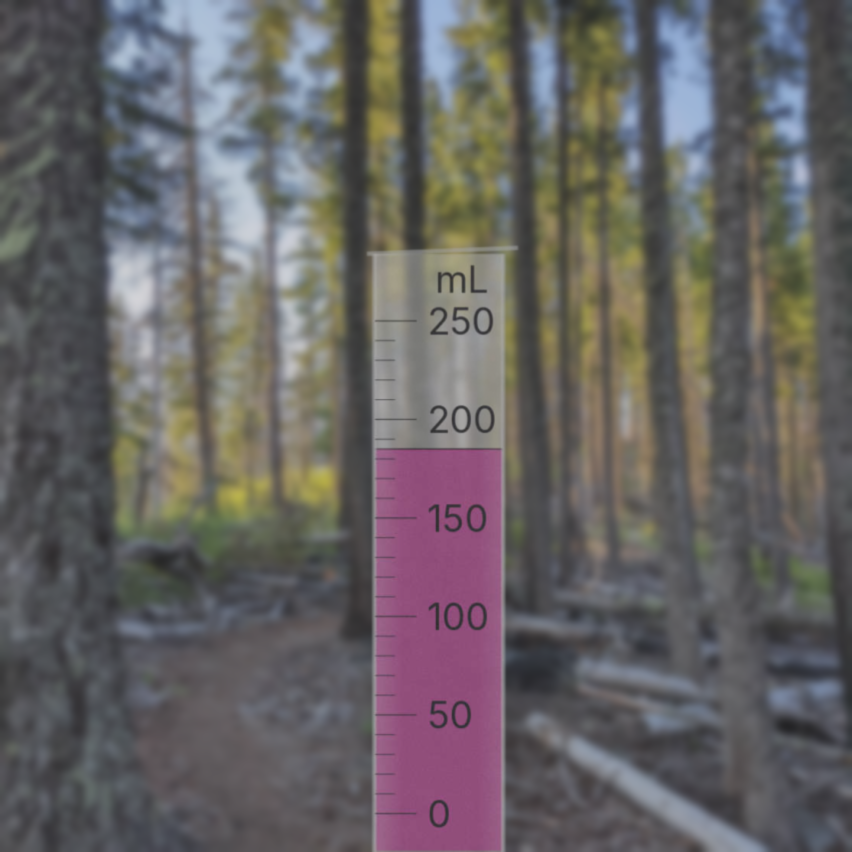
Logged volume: **185** mL
